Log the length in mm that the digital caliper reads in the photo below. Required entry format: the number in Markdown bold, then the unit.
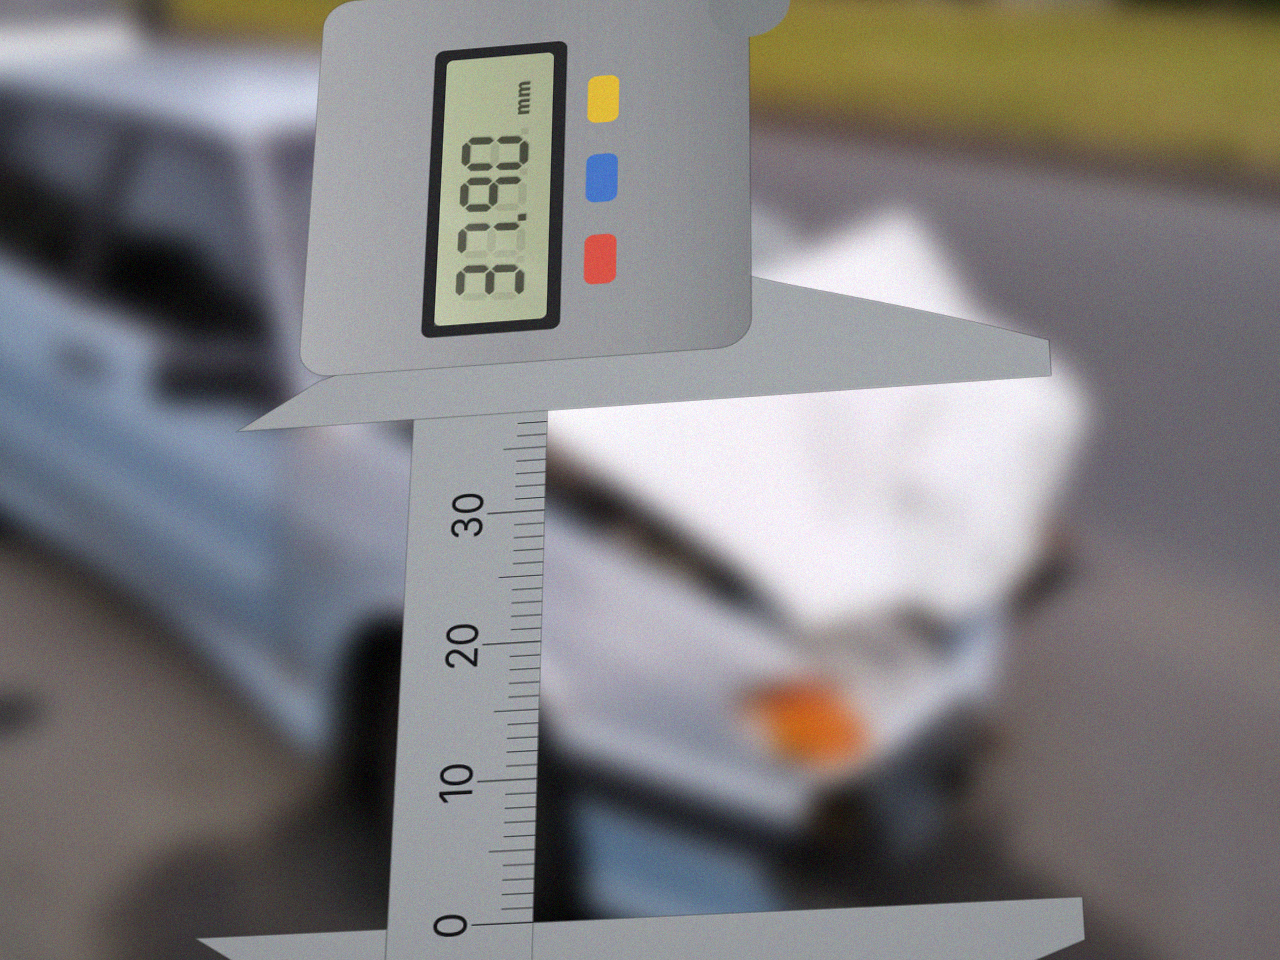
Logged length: **37.90** mm
